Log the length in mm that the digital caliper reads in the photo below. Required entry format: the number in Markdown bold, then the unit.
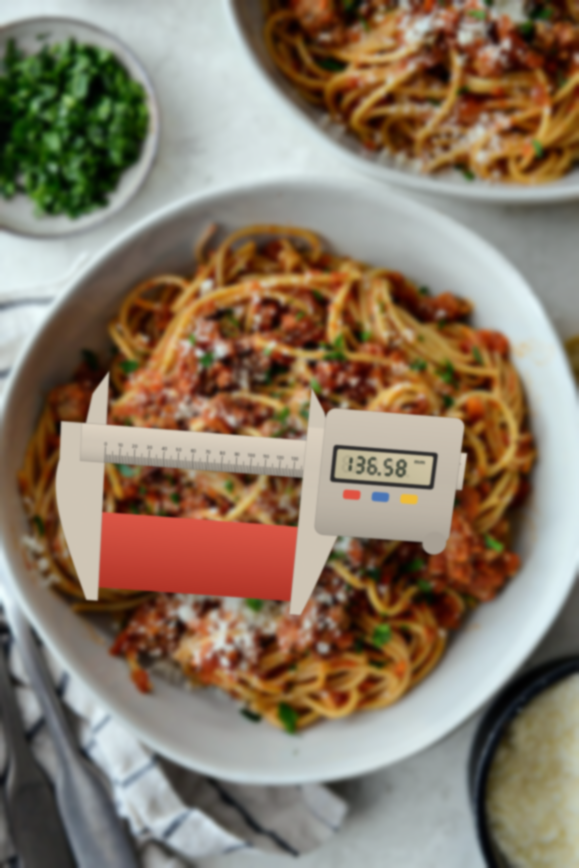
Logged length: **136.58** mm
